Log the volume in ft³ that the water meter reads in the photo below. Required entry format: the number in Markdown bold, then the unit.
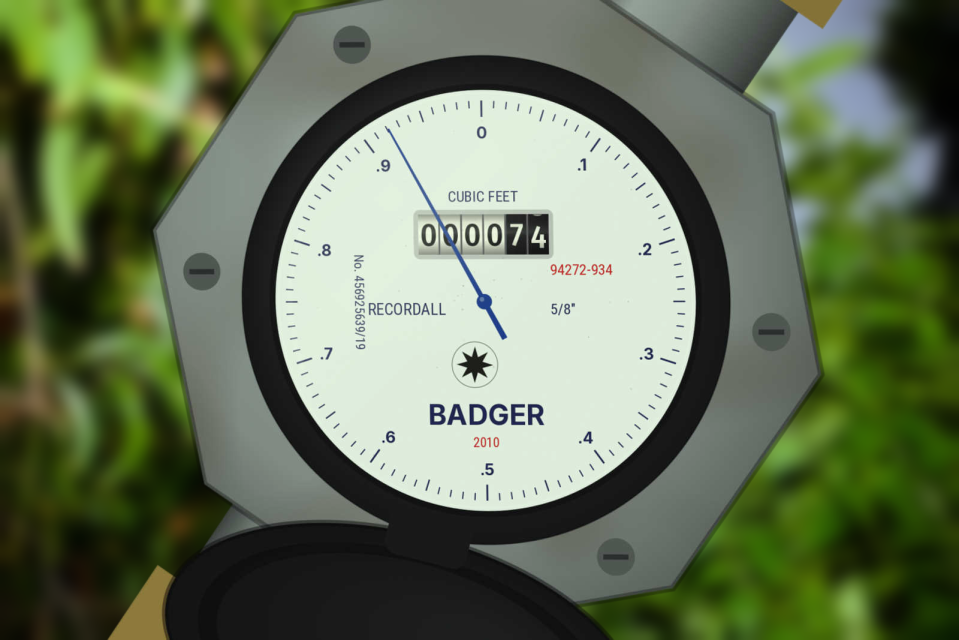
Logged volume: **73.92** ft³
